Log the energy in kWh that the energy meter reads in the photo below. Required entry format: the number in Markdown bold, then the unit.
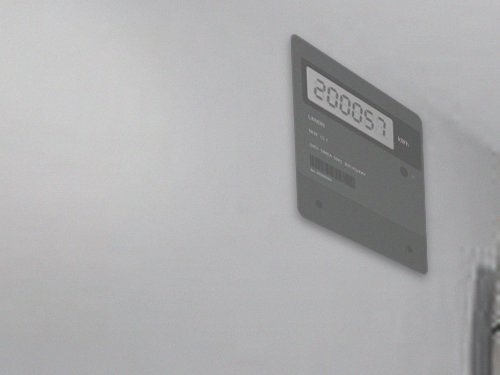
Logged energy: **200057** kWh
